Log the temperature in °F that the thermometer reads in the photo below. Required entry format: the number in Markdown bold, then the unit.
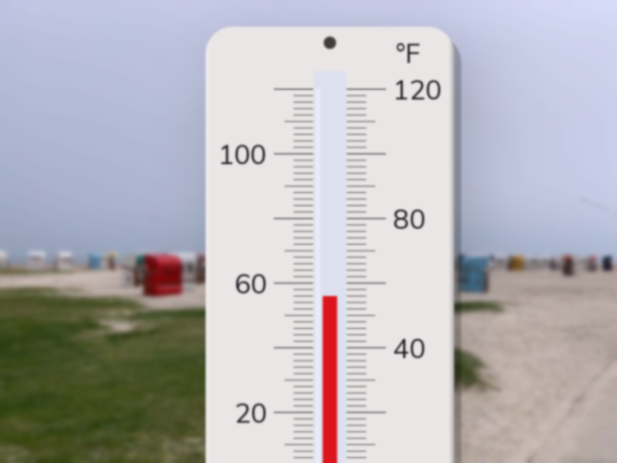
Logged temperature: **56** °F
